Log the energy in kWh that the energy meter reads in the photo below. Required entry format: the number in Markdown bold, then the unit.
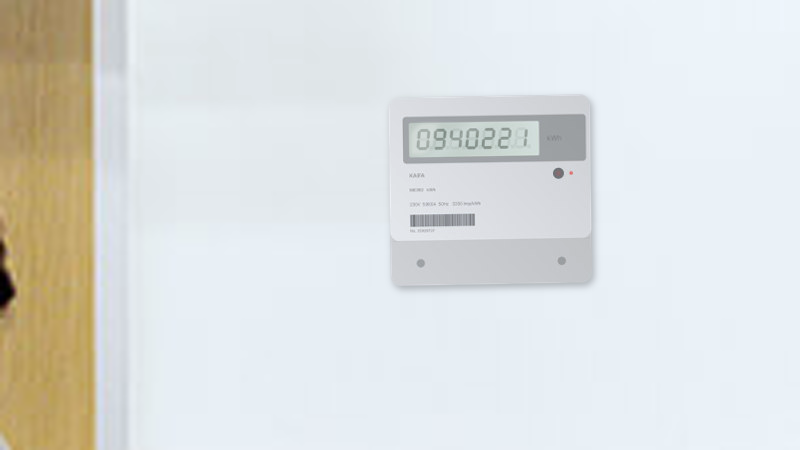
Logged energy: **940221** kWh
